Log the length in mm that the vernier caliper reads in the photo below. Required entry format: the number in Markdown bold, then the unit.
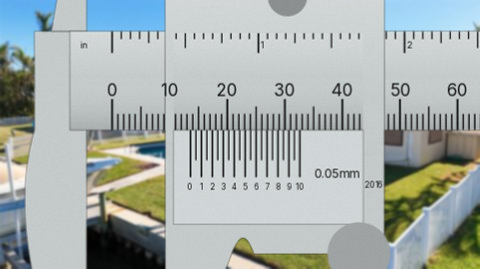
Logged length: **13.6** mm
